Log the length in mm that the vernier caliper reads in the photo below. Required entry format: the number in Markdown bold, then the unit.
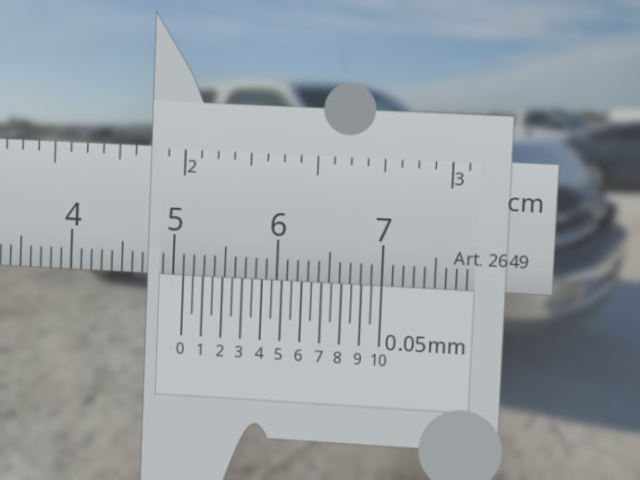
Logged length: **51.0** mm
